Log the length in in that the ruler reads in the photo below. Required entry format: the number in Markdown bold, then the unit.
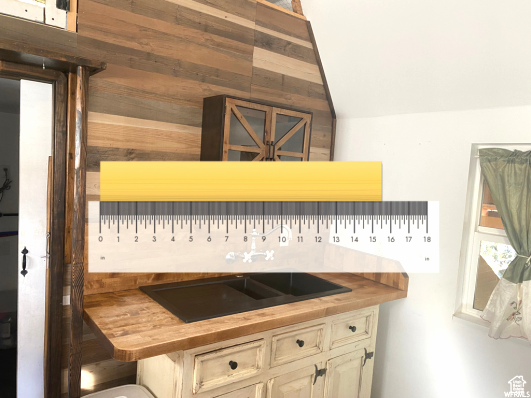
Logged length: **15.5** in
